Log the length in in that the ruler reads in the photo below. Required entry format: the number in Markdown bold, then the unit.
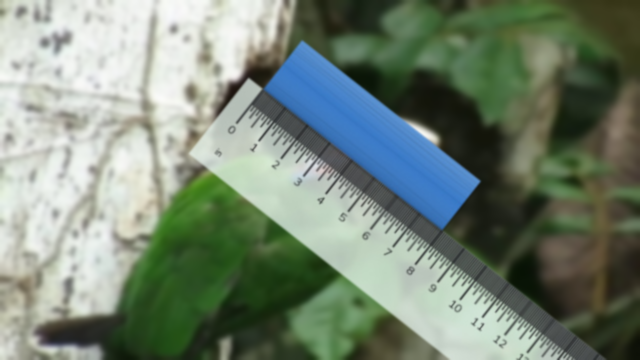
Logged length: **8** in
